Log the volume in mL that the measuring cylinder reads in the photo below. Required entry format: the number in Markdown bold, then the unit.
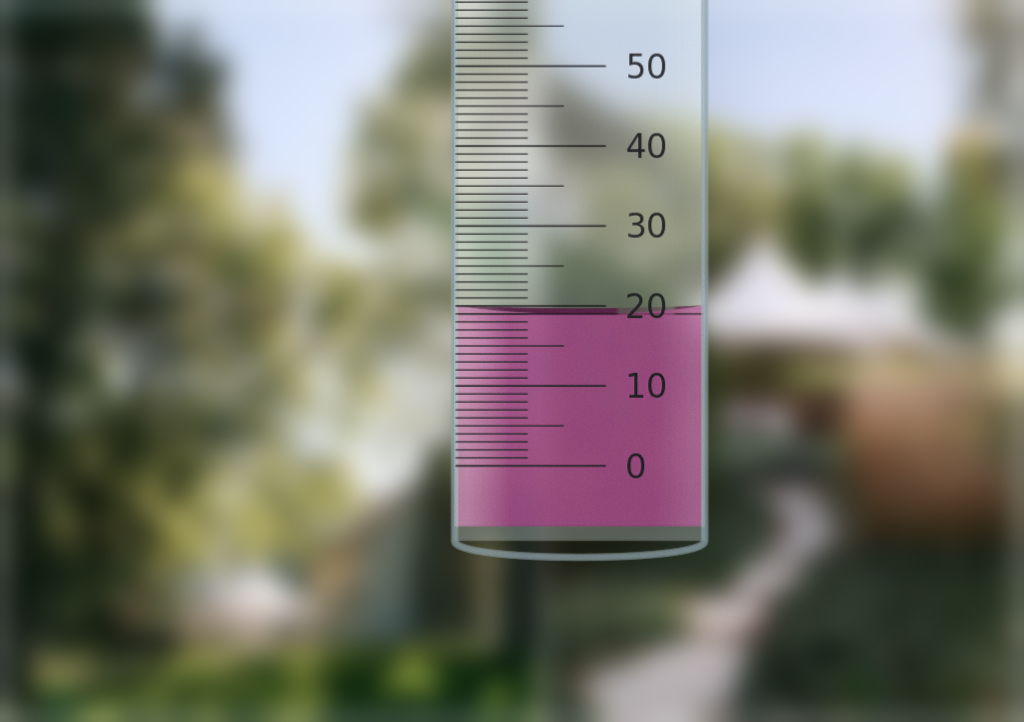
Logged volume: **19** mL
